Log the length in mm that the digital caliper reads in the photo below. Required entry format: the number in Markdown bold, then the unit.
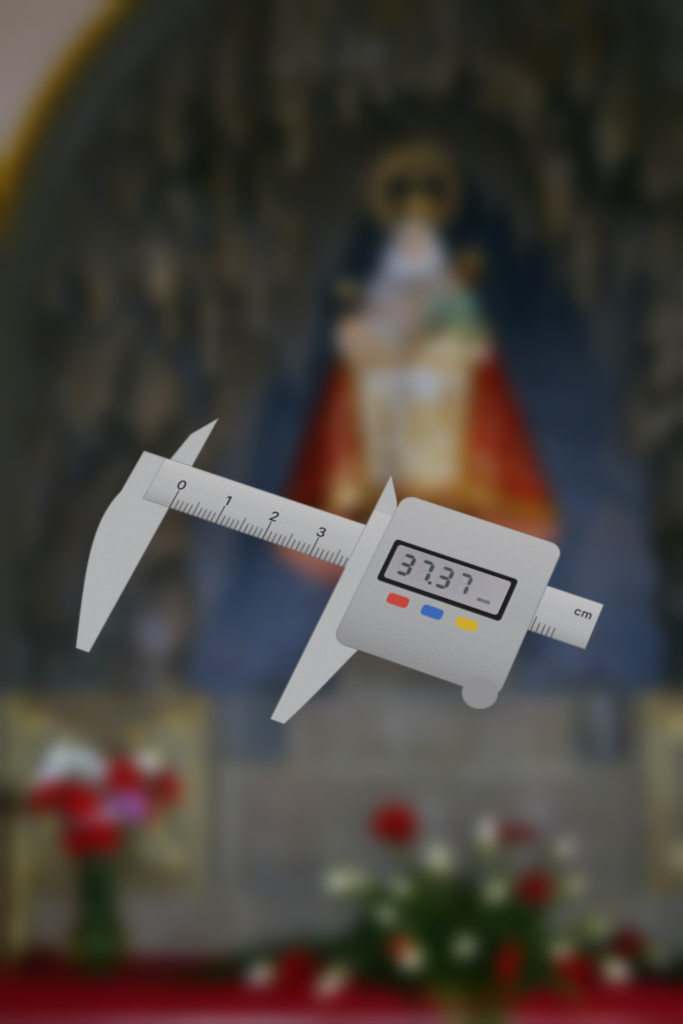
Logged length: **37.37** mm
